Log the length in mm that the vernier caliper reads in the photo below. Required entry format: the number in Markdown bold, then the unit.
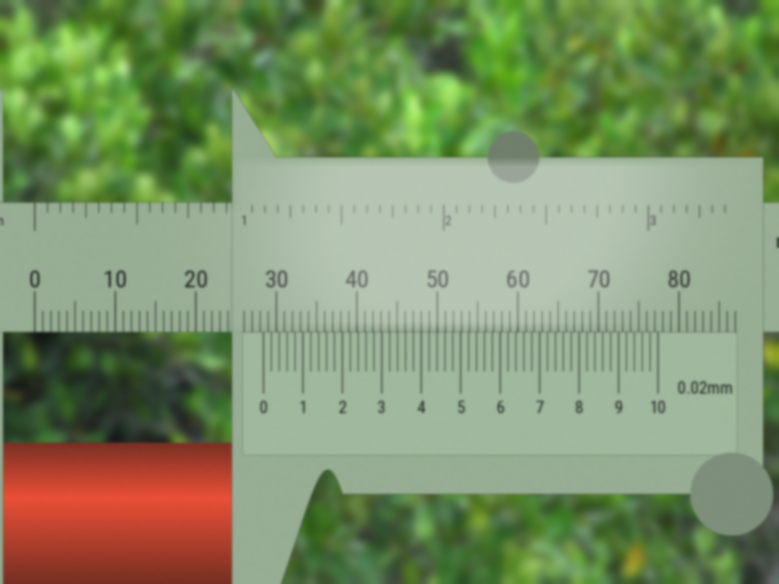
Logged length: **28.4** mm
